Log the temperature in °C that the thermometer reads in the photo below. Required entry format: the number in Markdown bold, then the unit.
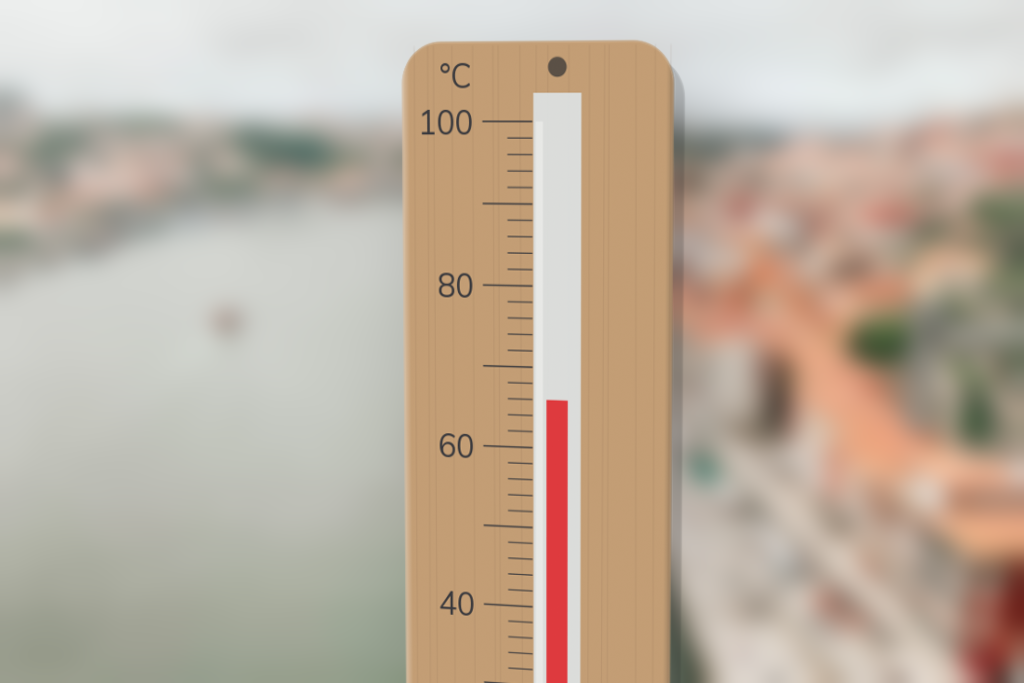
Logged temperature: **66** °C
